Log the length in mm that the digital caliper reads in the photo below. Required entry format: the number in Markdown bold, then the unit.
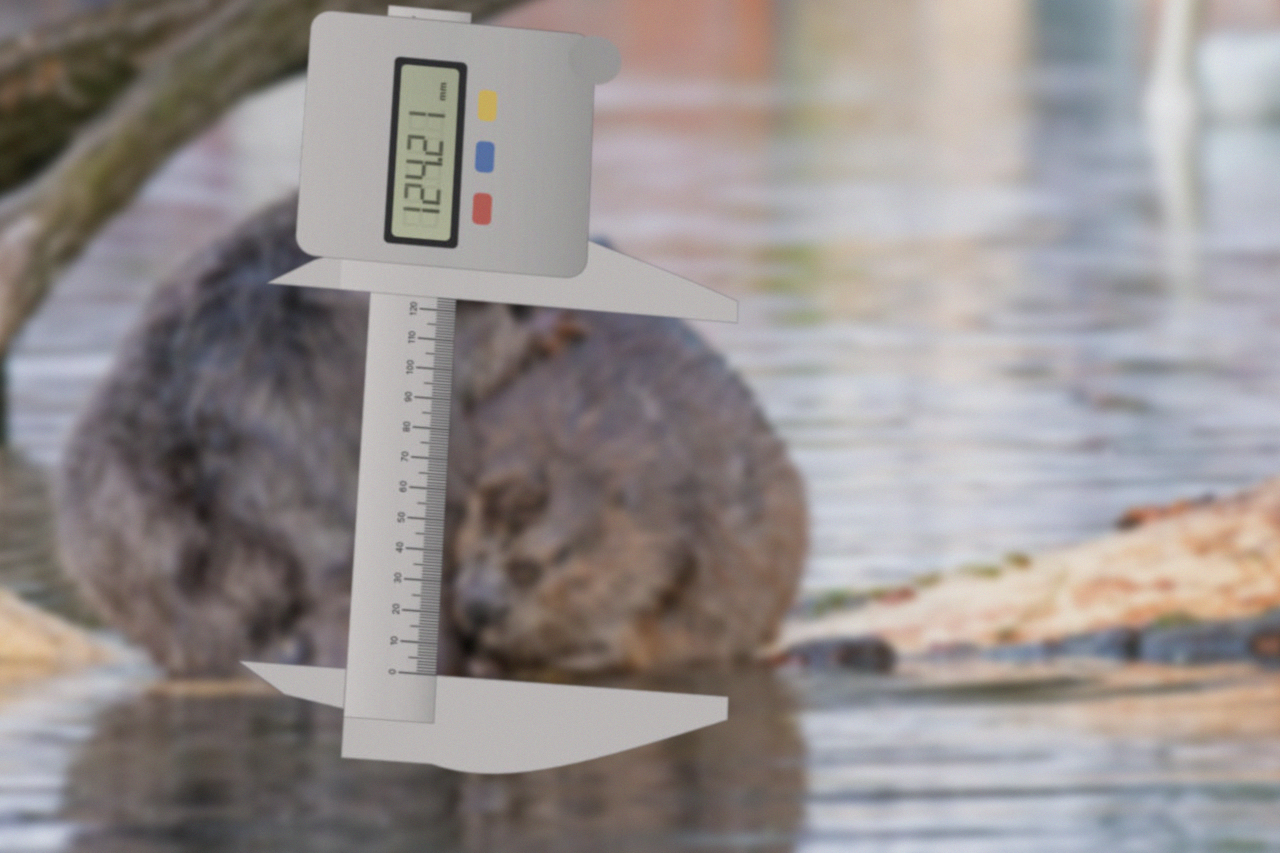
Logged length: **124.21** mm
